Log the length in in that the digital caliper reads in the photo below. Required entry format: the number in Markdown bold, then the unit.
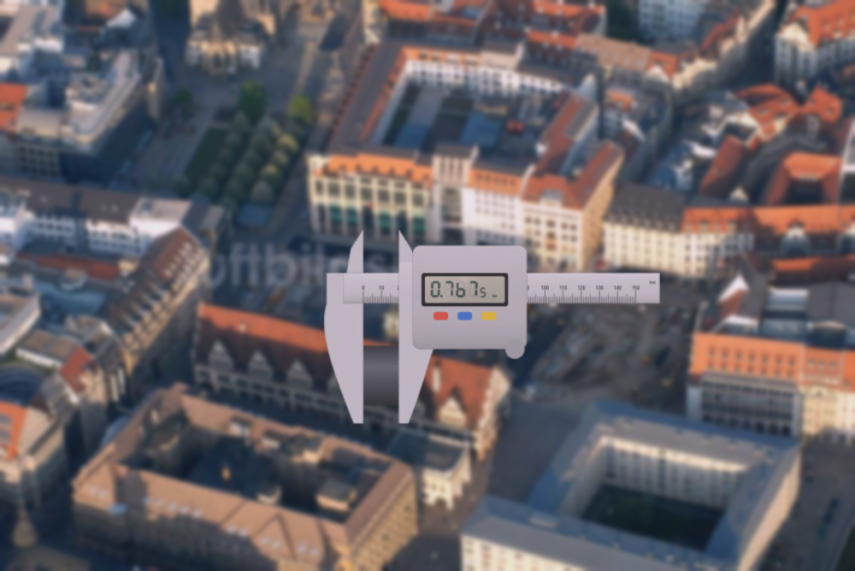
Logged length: **0.7675** in
